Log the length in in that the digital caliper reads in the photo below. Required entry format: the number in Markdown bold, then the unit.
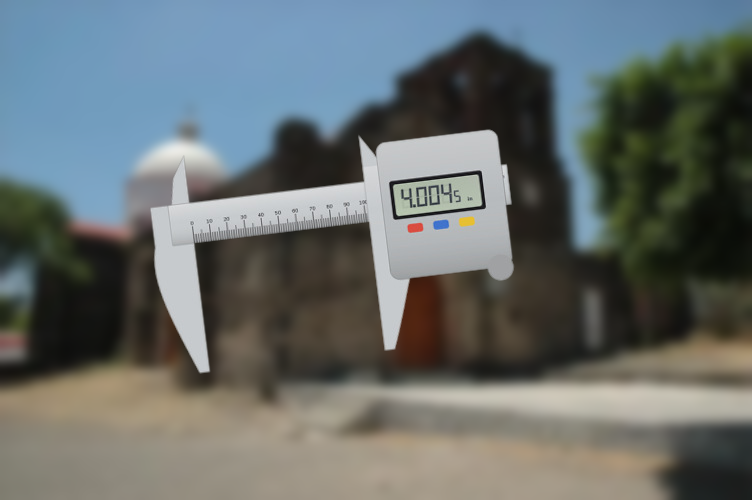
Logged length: **4.0045** in
